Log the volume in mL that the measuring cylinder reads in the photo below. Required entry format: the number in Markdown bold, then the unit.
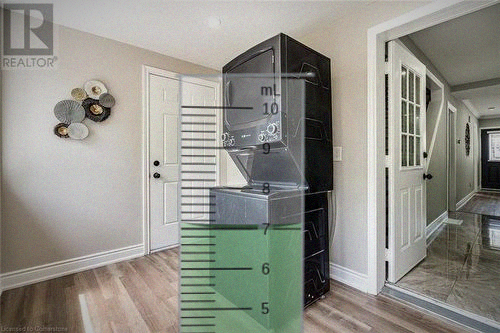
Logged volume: **7** mL
